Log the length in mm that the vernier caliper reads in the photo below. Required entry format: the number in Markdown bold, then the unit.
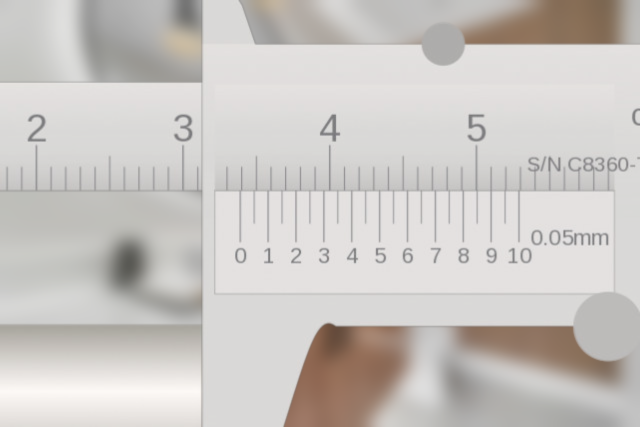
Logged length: **33.9** mm
